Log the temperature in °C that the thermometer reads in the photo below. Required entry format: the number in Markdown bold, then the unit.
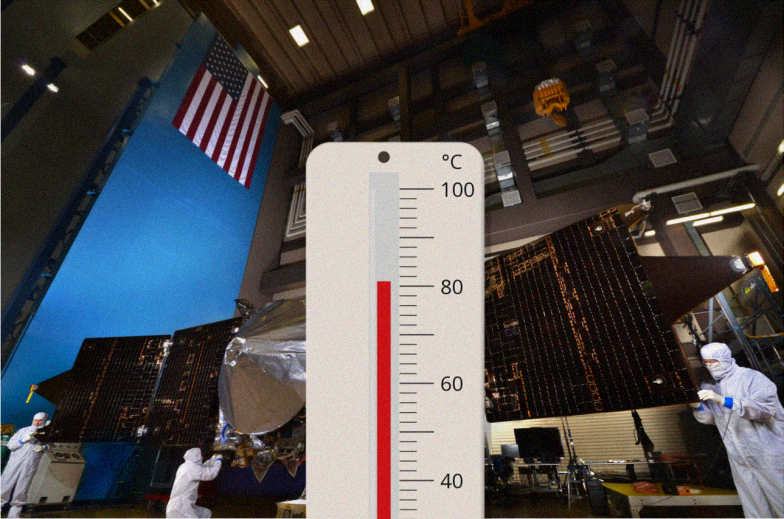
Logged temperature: **81** °C
